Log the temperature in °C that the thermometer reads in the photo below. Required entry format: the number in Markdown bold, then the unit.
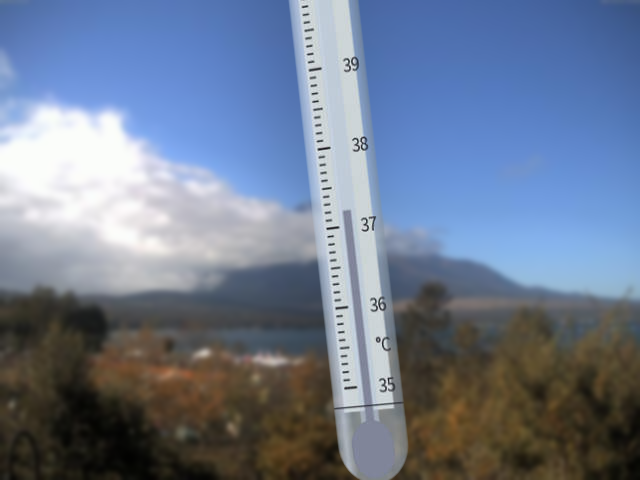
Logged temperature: **37.2** °C
